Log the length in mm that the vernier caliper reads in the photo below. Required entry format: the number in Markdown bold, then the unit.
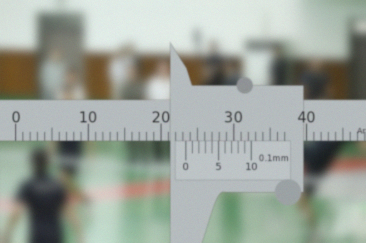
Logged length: **23.4** mm
